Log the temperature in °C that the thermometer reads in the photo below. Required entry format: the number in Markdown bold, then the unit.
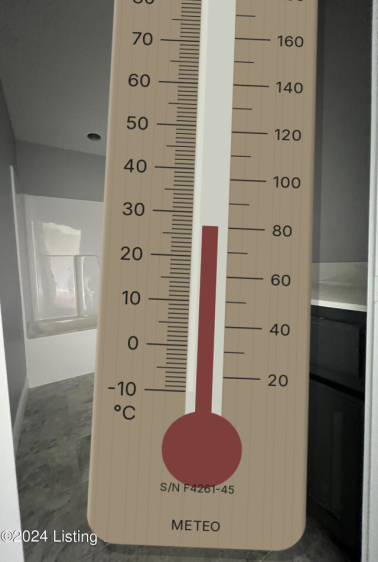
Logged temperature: **27** °C
